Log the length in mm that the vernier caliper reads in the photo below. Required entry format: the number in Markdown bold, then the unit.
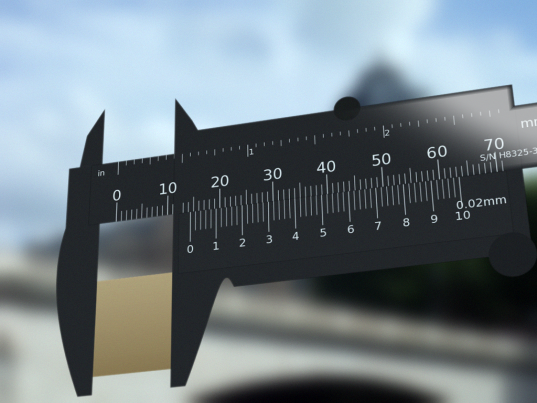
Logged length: **14.4** mm
